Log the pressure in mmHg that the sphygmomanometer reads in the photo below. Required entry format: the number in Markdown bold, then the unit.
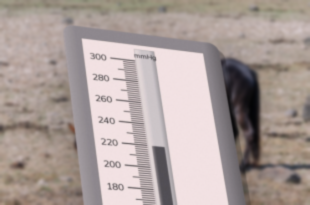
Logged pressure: **220** mmHg
